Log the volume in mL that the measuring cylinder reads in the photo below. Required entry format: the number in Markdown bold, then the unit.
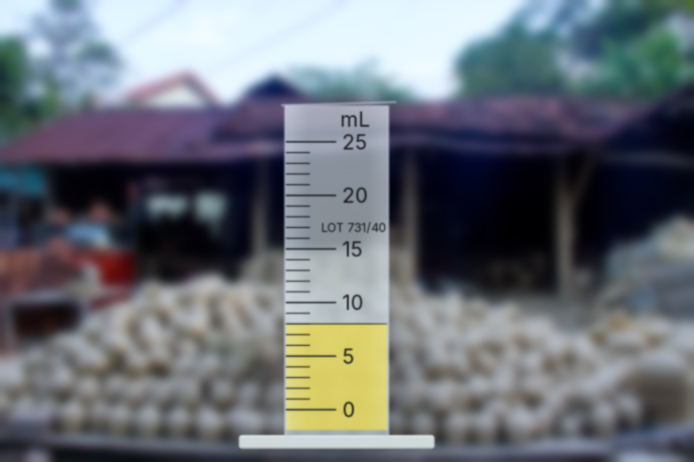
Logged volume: **8** mL
